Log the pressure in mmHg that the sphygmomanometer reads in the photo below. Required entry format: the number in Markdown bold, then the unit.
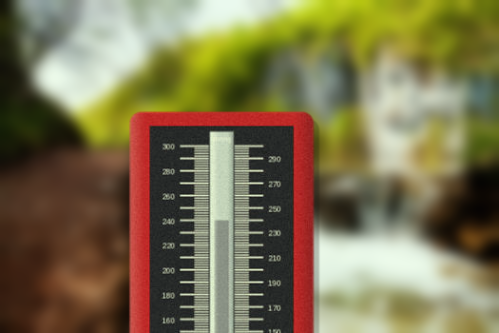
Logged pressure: **240** mmHg
